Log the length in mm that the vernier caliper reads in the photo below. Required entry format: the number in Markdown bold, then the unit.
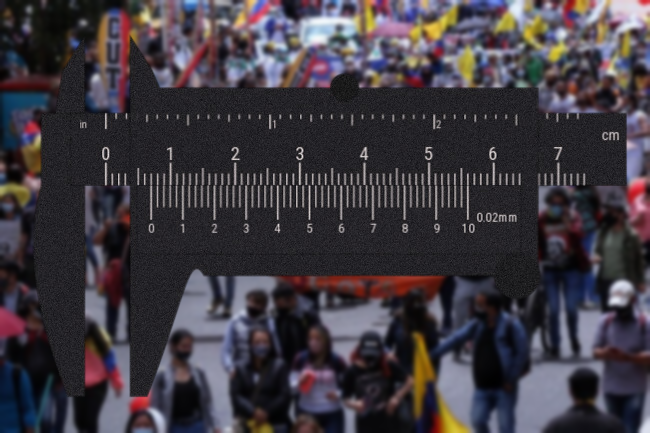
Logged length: **7.0** mm
